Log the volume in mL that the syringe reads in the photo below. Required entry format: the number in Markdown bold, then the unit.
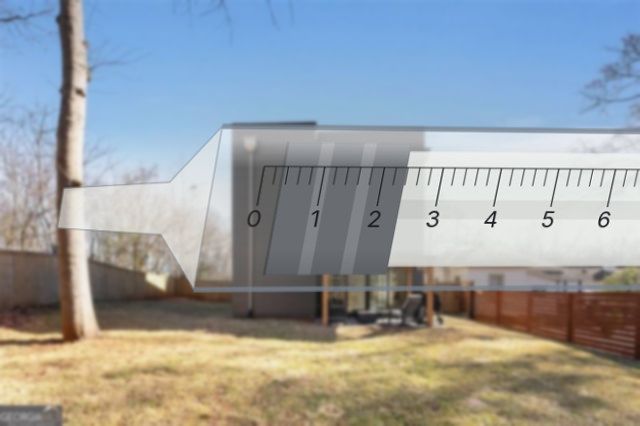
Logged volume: **0.3** mL
